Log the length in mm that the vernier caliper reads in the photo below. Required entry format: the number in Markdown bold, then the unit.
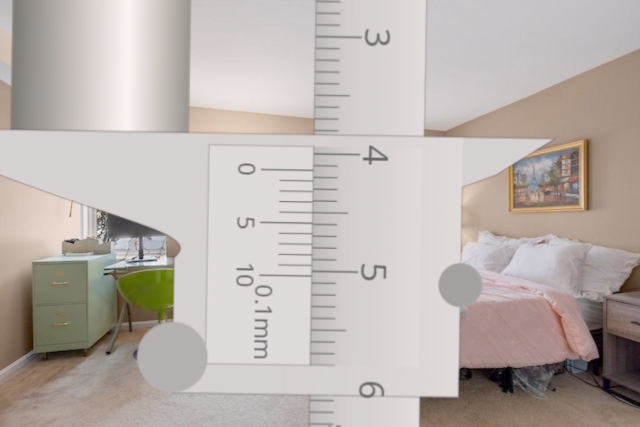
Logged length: **41.4** mm
